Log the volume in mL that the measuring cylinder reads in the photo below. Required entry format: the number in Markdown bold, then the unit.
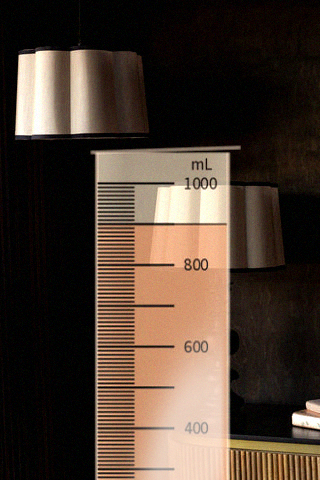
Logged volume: **900** mL
